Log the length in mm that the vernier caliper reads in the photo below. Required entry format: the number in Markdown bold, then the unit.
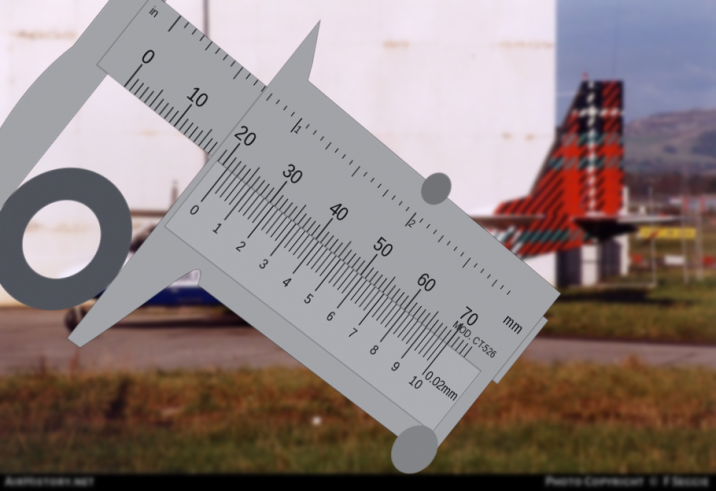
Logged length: **21.0** mm
